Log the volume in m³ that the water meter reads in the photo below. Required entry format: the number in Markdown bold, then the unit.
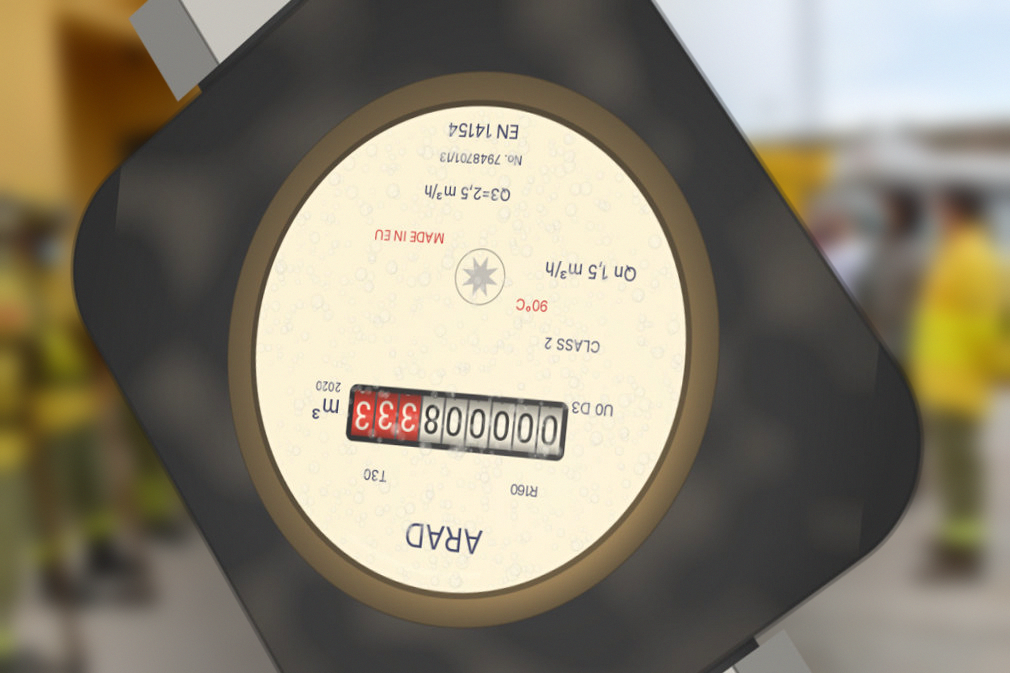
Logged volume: **8.333** m³
